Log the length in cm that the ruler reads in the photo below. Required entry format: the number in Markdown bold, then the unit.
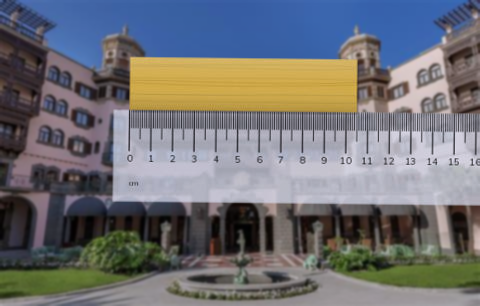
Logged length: **10.5** cm
